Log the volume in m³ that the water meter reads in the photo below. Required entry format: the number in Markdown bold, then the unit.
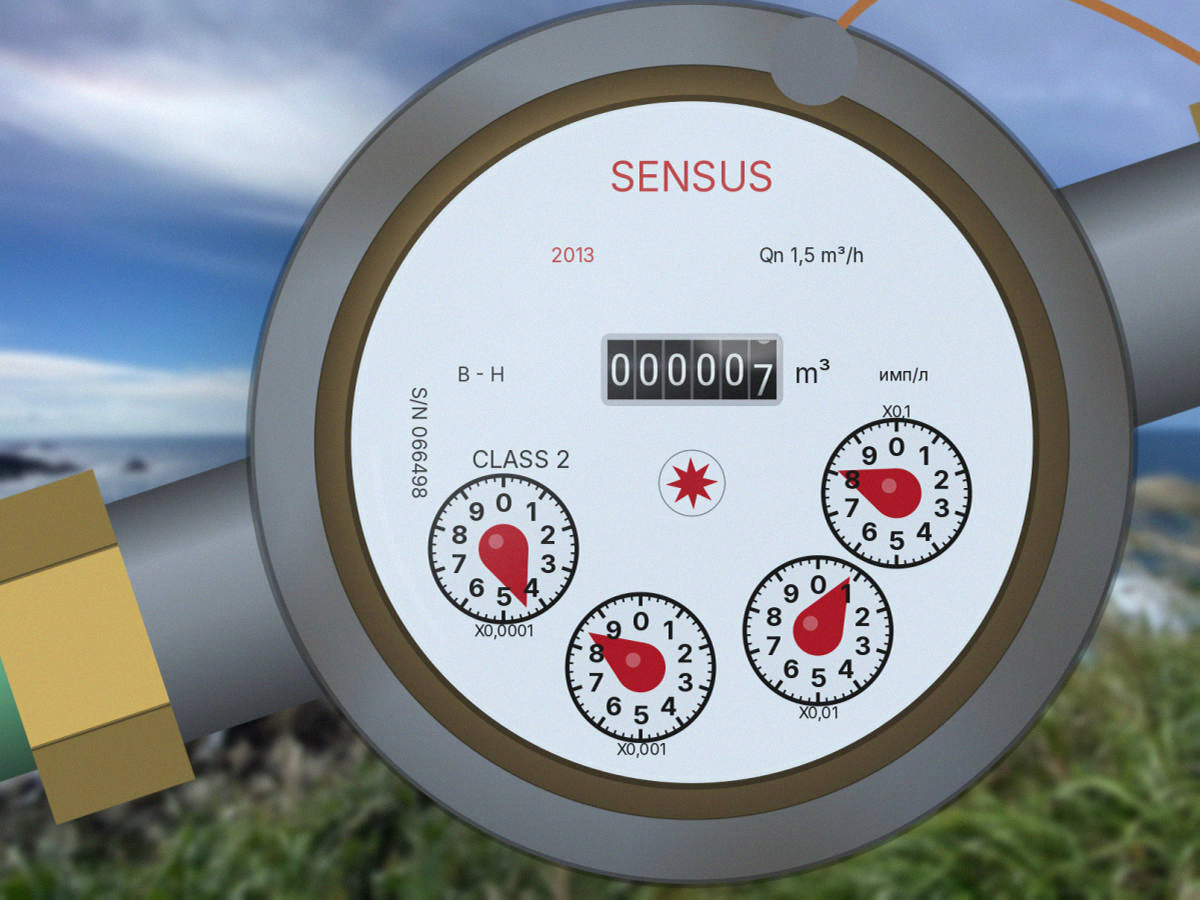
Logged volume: **6.8084** m³
